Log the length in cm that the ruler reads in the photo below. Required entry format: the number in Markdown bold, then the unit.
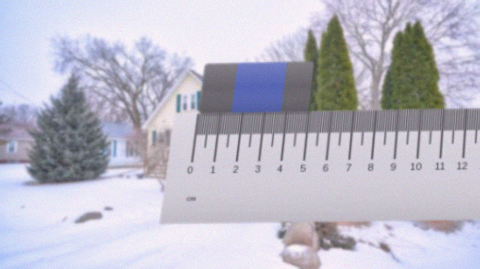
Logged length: **5** cm
